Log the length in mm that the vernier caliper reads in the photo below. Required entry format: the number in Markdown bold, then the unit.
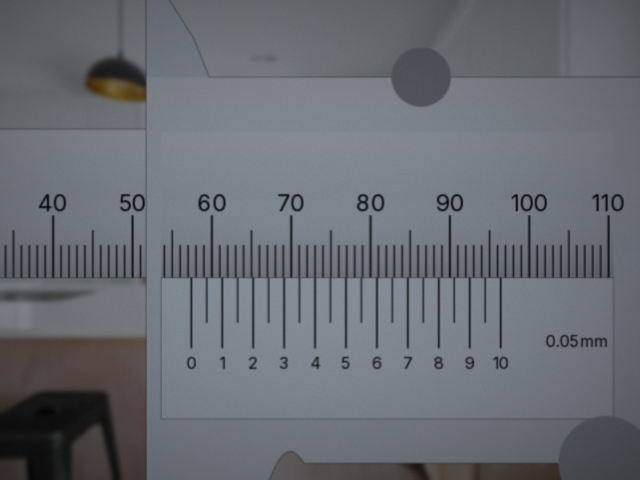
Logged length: **57.4** mm
